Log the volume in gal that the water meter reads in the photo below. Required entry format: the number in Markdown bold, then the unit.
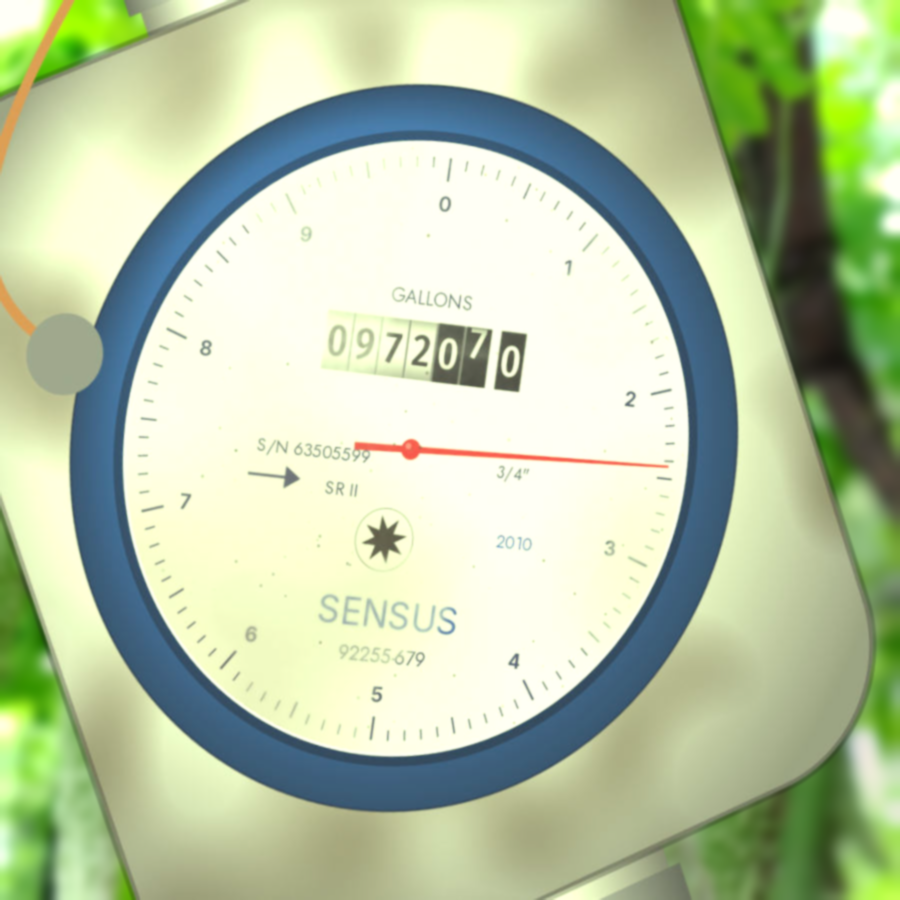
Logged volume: **972072.4** gal
